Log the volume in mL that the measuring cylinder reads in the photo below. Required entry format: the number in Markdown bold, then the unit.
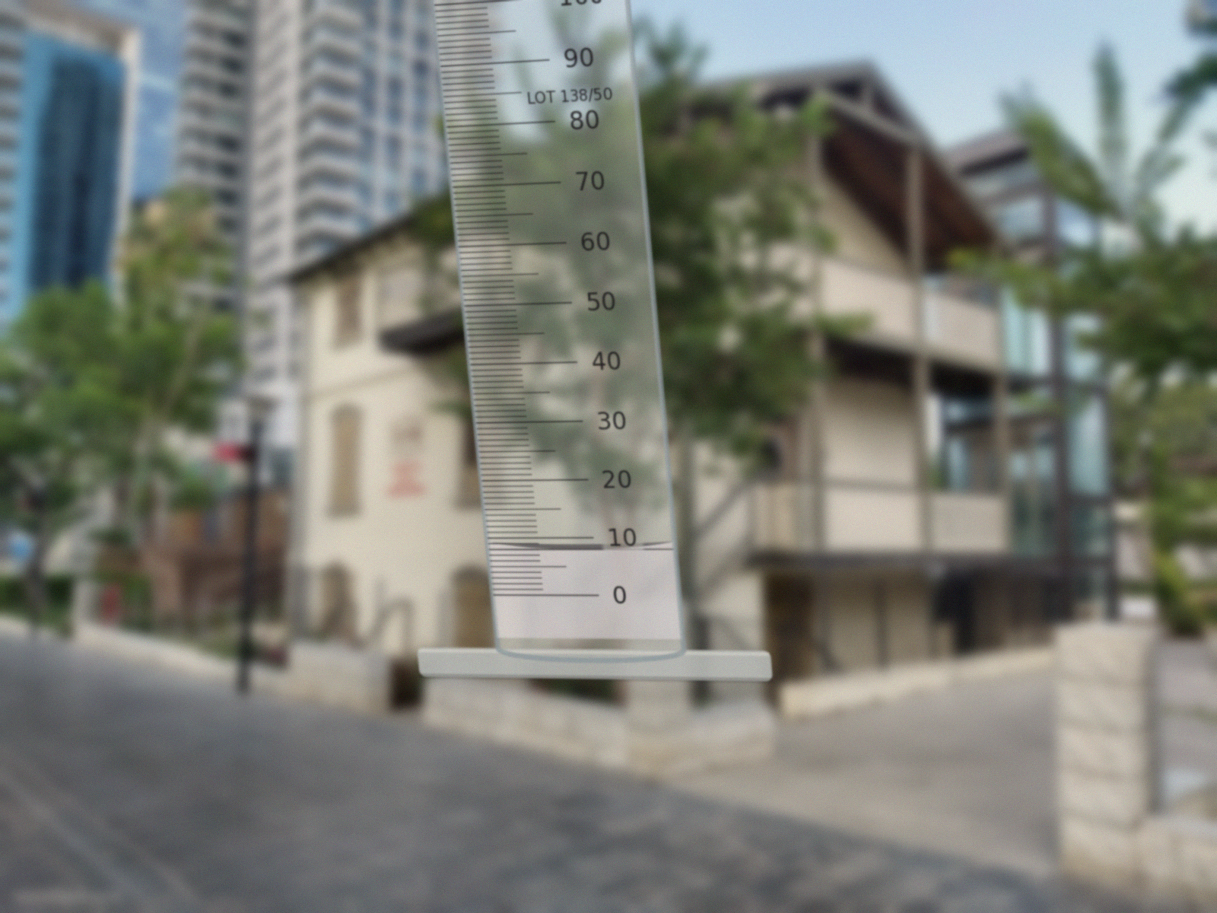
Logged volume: **8** mL
